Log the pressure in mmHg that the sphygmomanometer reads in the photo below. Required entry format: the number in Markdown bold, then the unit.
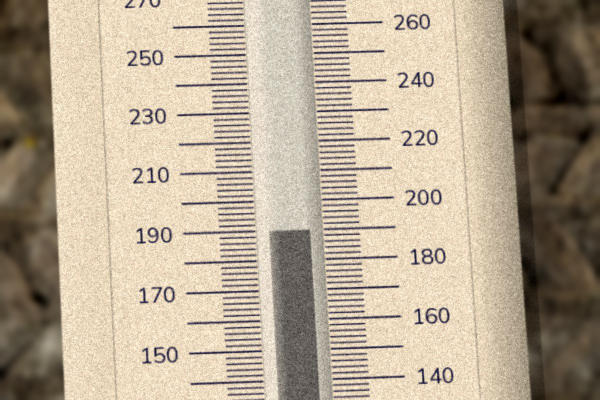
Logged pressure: **190** mmHg
